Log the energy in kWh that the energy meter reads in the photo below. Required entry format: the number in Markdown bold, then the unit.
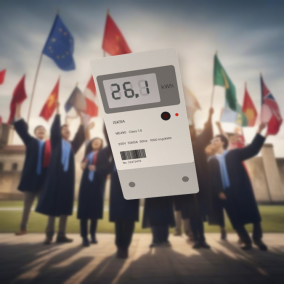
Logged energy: **26.1** kWh
